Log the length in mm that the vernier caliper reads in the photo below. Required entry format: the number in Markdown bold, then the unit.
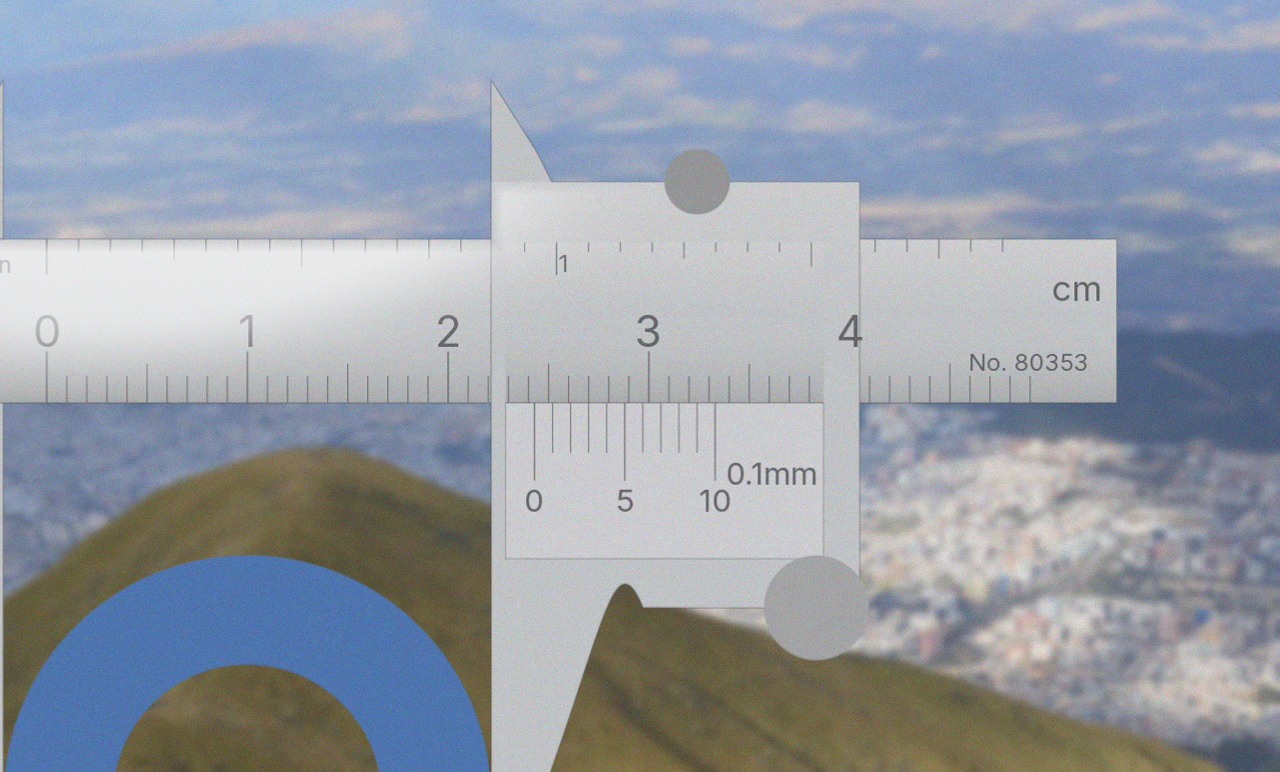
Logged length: **24.3** mm
